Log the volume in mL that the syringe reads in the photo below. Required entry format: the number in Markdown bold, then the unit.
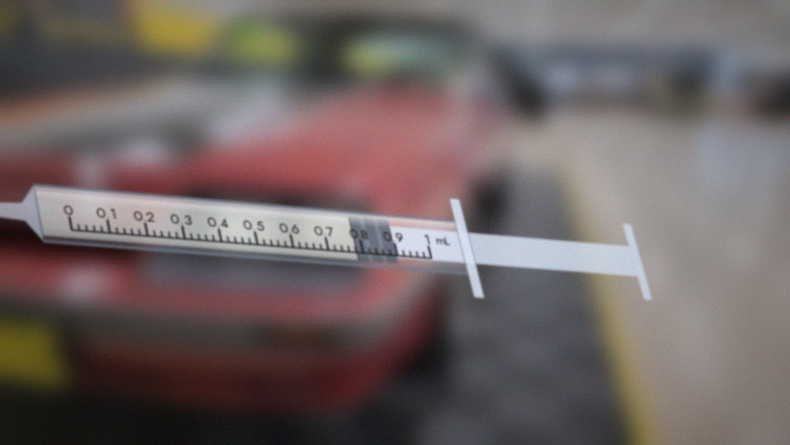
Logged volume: **0.78** mL
